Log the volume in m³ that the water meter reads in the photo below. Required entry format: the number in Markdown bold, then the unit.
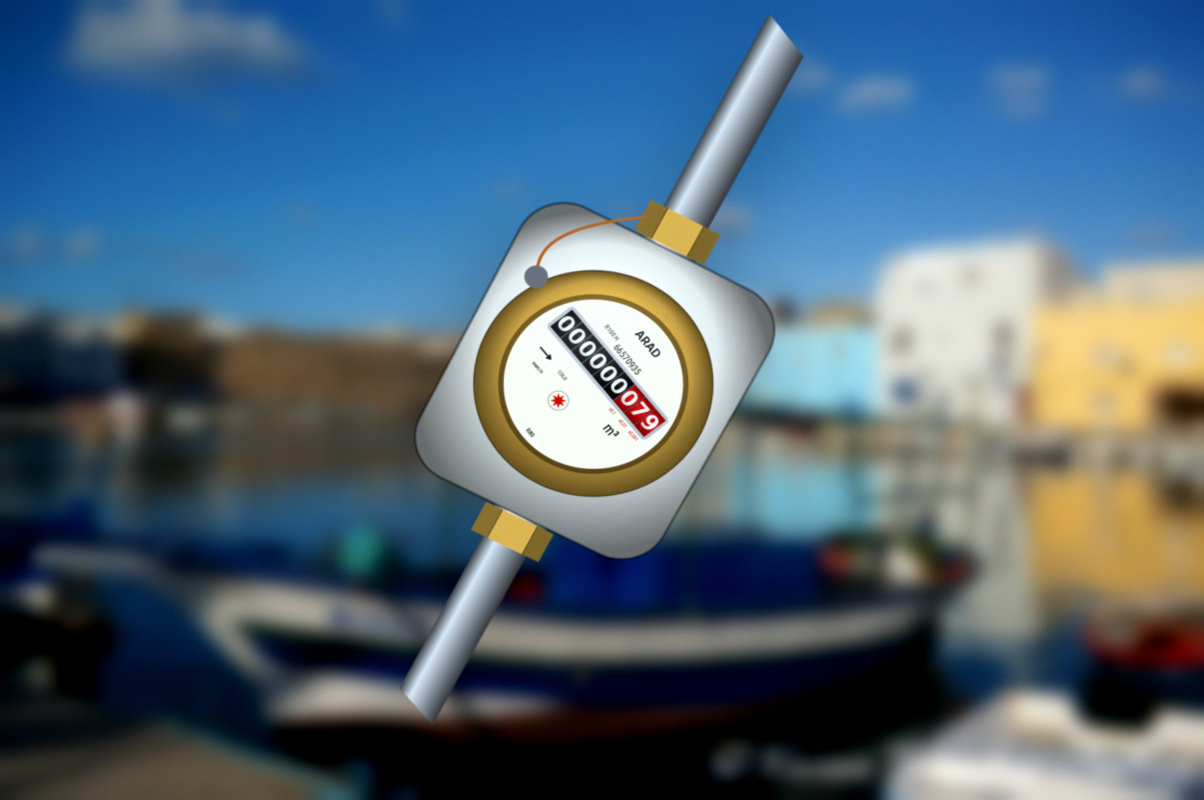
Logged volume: **0.079** m³
